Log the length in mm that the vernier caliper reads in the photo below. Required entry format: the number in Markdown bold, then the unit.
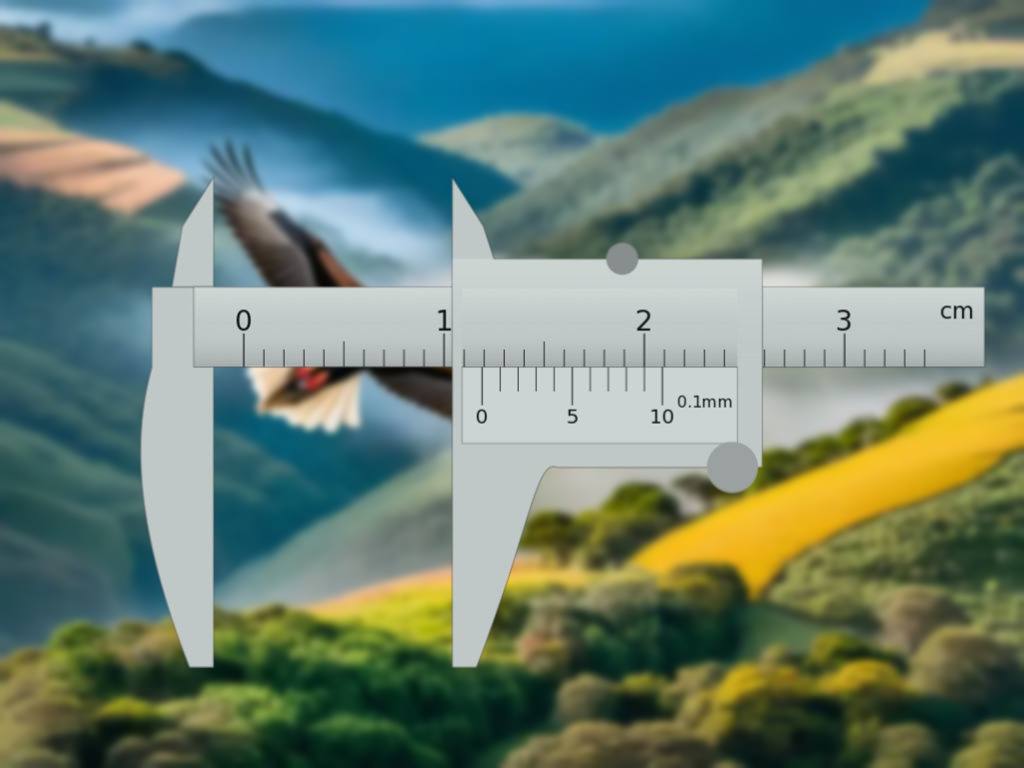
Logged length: **11.9** mm
